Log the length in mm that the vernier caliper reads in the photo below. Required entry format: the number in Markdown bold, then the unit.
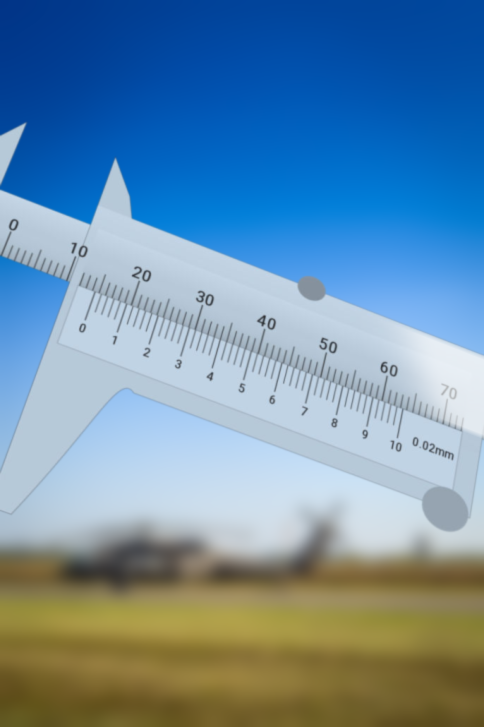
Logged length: **14.4** mm
